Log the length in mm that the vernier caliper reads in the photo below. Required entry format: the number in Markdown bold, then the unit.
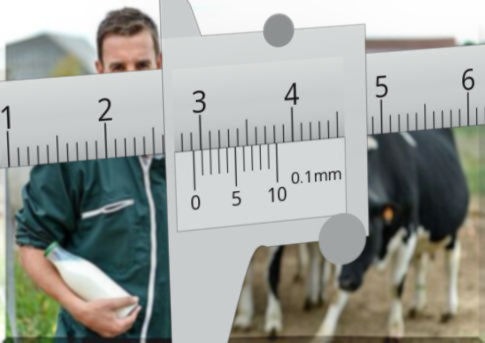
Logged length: **29.2** mm
